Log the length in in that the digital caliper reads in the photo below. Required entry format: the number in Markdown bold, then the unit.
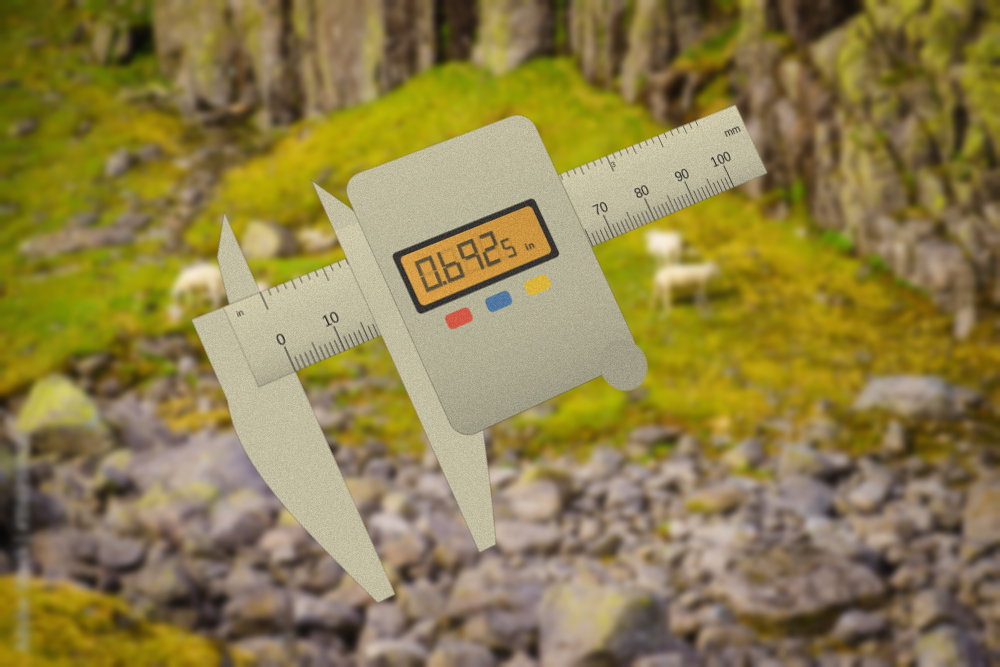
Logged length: **0.6925** in
